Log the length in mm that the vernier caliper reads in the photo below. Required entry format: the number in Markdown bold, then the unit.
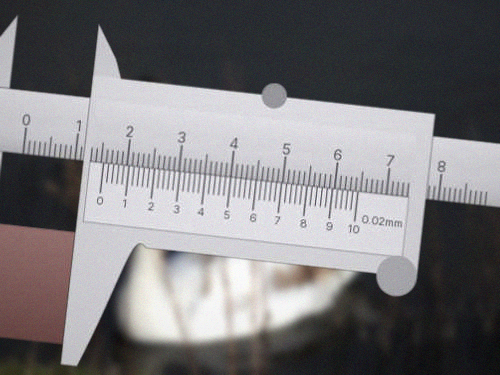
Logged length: **15.5** mm
